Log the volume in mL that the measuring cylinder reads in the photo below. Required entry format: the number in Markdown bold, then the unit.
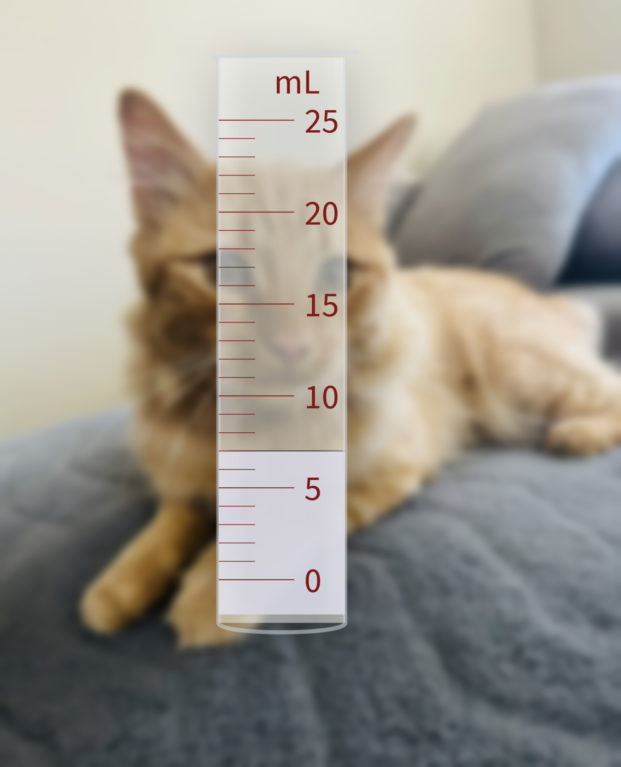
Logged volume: **7** mL
